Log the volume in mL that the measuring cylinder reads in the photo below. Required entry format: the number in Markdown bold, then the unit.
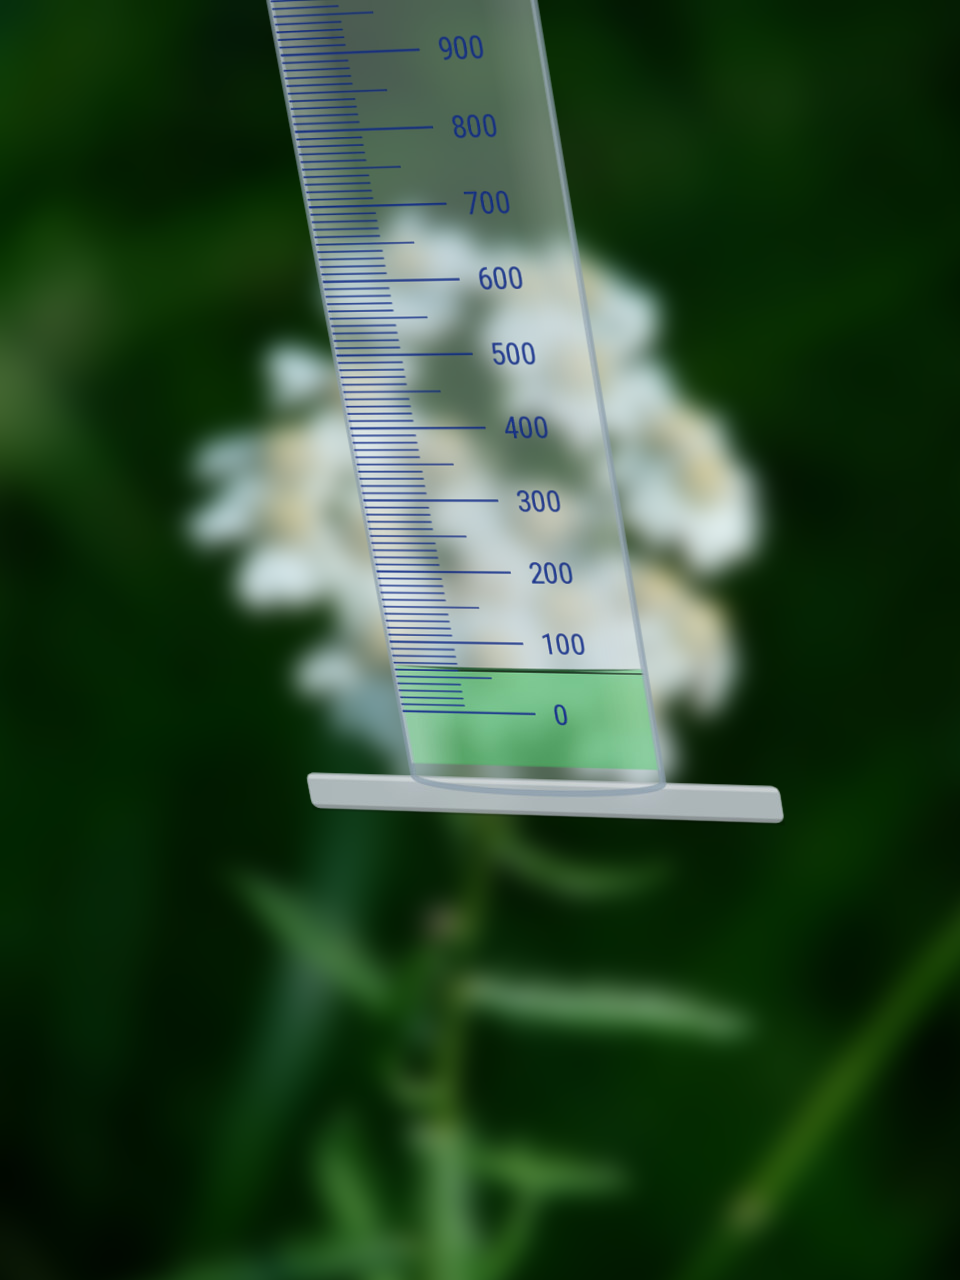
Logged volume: **60** mL
